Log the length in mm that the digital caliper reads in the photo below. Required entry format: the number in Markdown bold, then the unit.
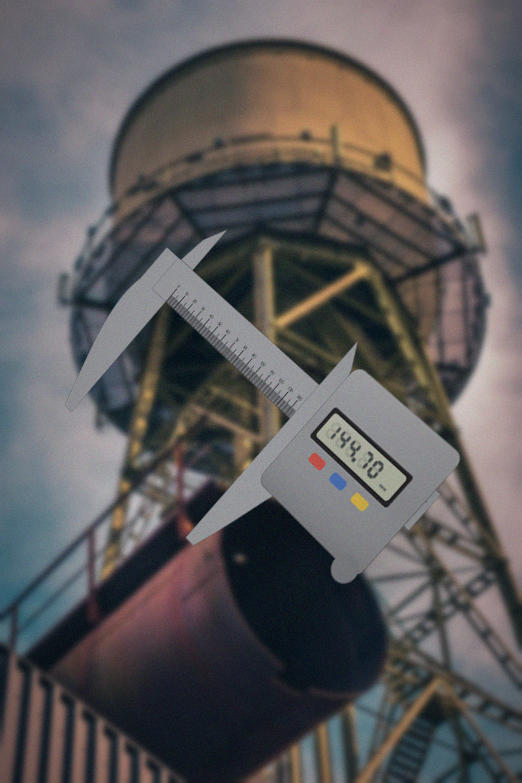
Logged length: **144.70** mm
